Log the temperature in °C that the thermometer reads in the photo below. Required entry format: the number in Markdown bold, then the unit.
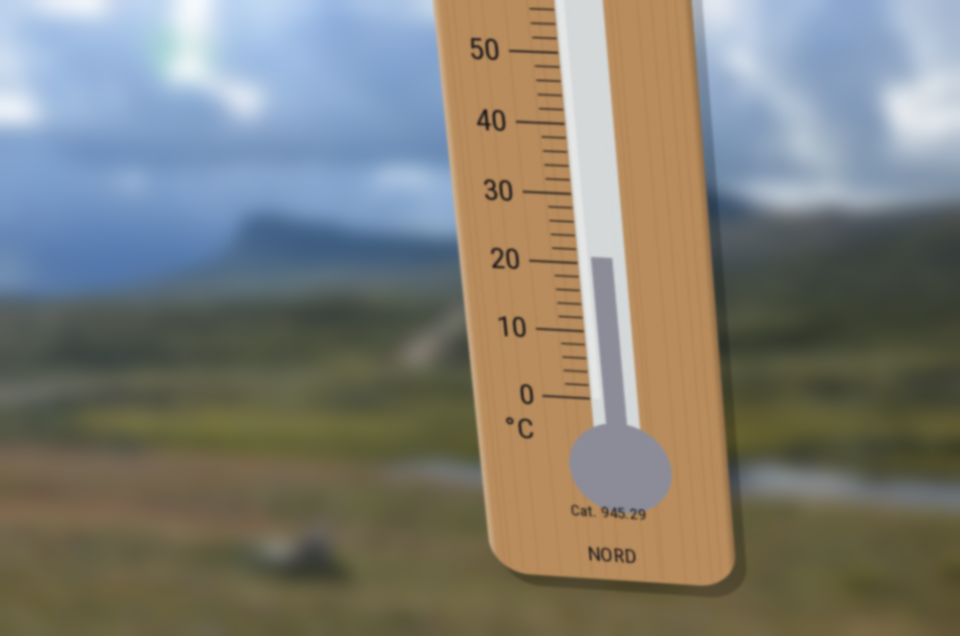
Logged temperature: **21** °C
